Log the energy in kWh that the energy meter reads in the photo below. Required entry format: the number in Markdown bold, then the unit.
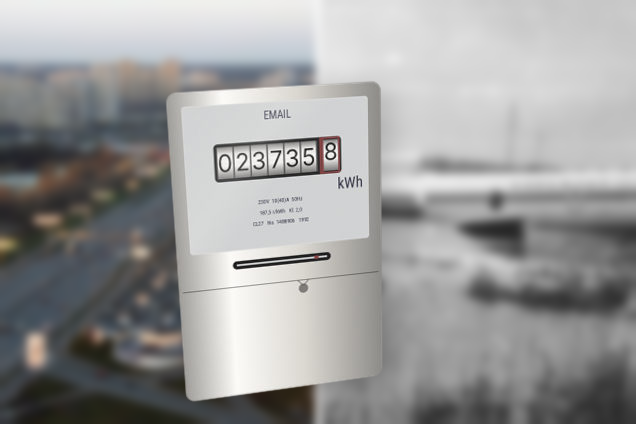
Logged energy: **23735.8** kWh
